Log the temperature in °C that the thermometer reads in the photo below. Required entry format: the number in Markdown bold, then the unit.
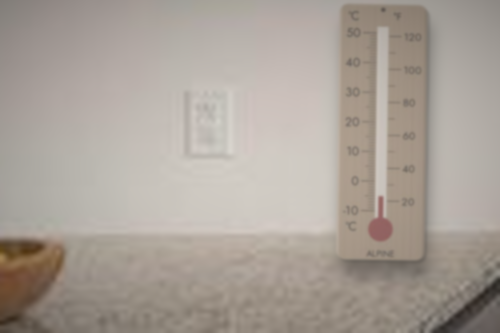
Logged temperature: **-5** °C
